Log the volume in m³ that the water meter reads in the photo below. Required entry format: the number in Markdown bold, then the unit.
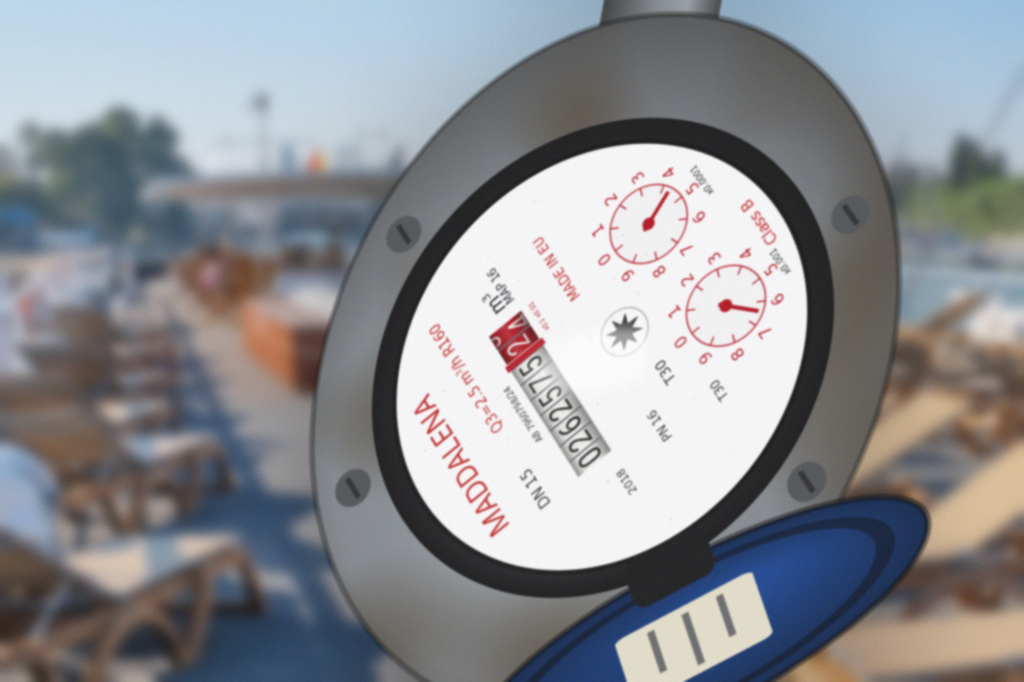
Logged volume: **262575.2364** m³
